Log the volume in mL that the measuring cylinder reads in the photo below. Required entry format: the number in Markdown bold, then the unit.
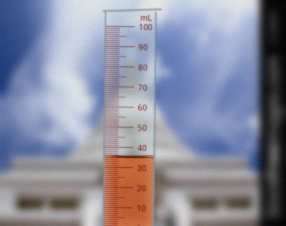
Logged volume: **35** mL
